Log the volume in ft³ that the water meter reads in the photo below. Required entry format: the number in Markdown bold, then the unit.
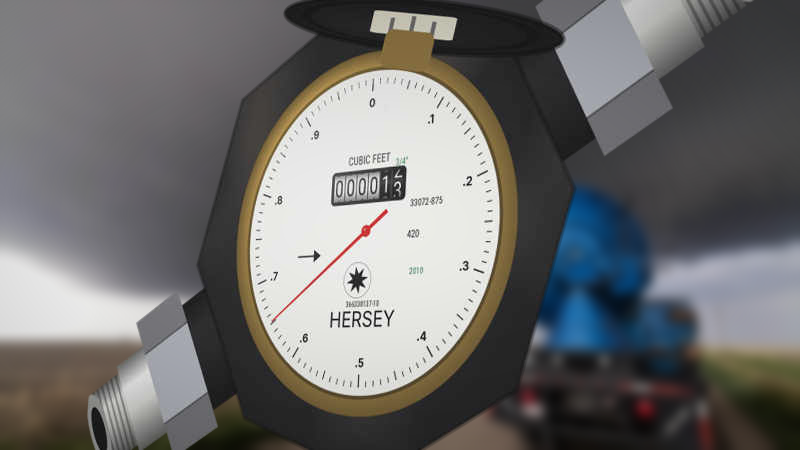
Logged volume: **12.65** ft³
